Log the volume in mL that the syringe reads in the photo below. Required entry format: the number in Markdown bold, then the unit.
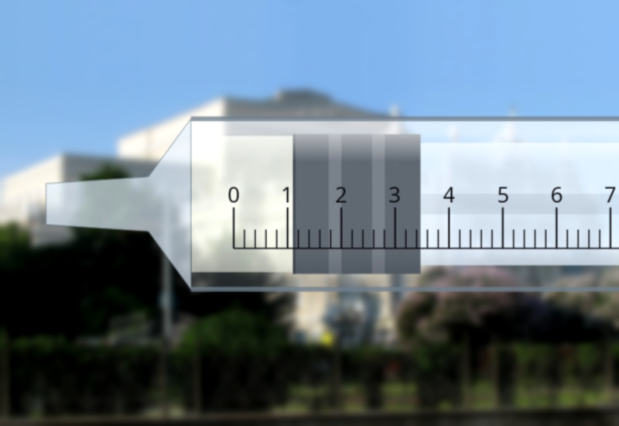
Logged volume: **1.1** mL
